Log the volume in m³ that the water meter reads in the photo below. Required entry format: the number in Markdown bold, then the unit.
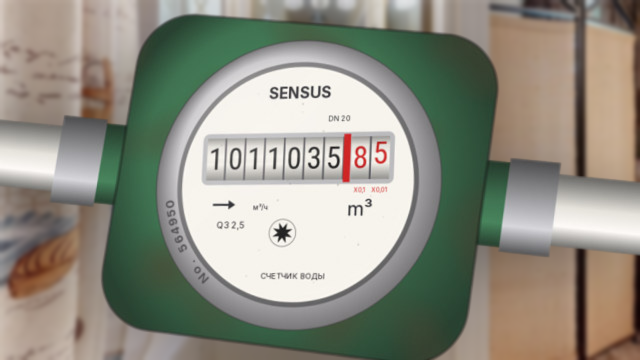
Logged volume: **1011035.85** m³
